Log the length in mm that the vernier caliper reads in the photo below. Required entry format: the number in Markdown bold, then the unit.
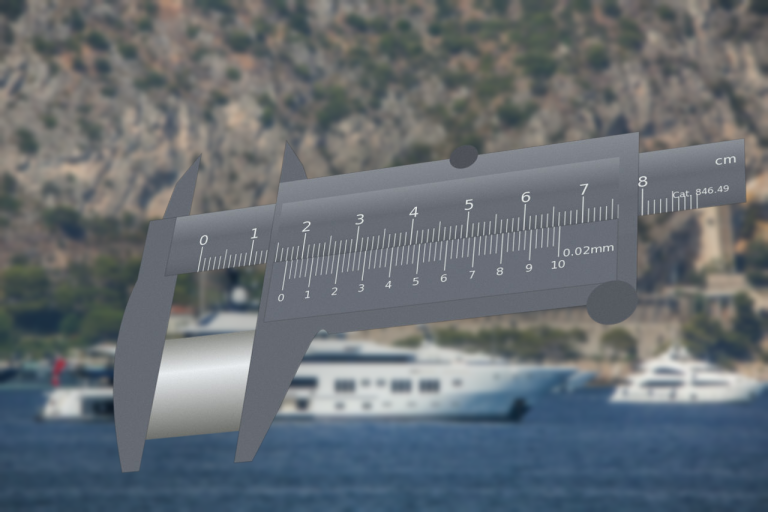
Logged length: **17.2** mm
